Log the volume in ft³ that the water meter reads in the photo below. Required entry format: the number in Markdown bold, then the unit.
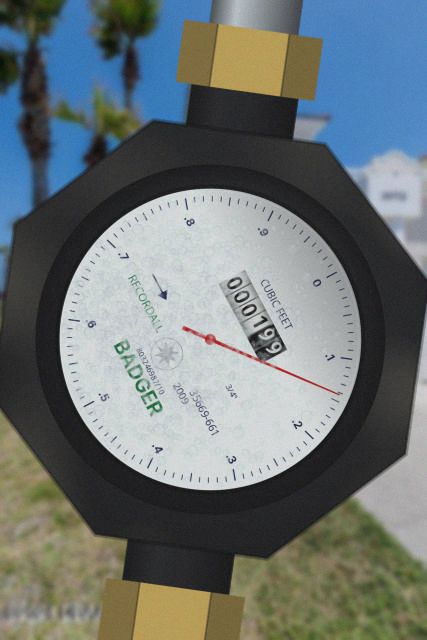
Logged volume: **199.14** ft³
